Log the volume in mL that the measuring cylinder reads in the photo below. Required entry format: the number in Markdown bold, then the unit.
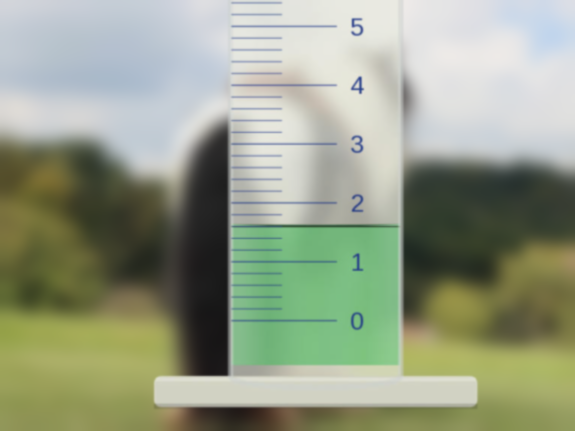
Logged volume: **1.6** mL
